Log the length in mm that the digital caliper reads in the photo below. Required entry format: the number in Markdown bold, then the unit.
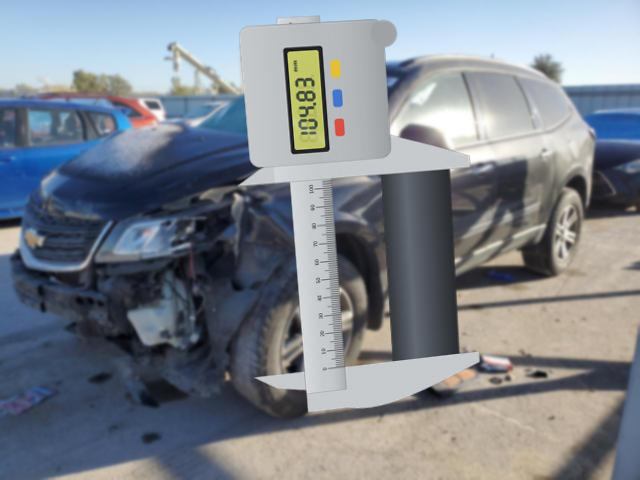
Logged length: **104.83** mm
